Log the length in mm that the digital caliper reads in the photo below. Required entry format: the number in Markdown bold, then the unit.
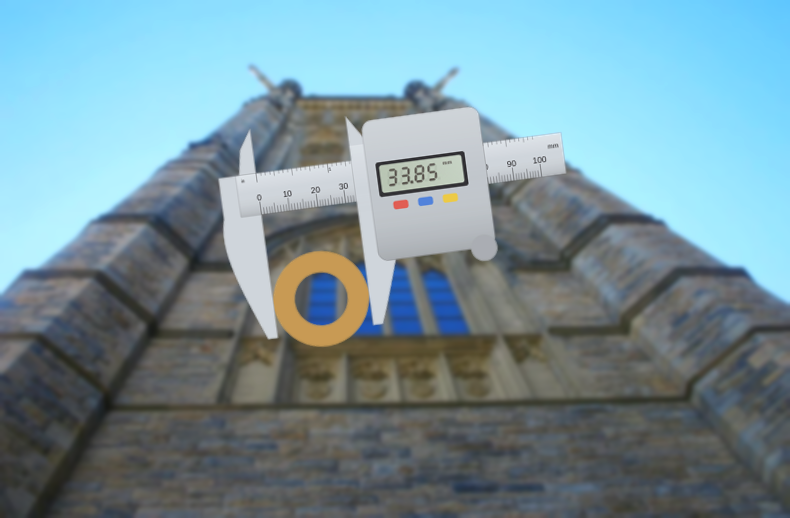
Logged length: **33.85** mm
